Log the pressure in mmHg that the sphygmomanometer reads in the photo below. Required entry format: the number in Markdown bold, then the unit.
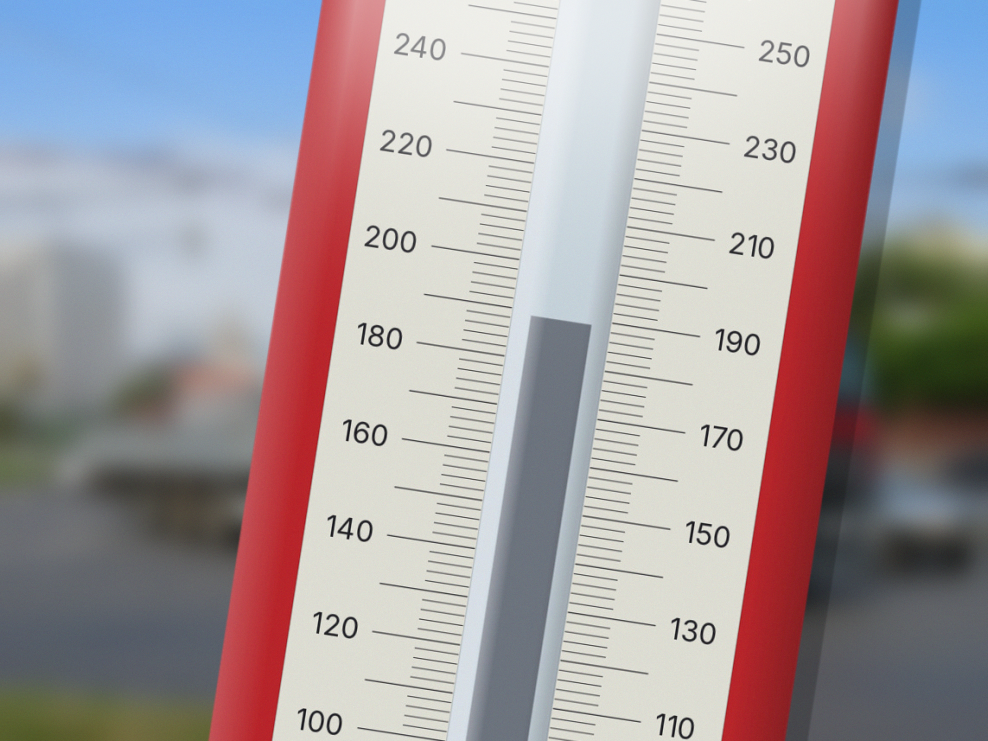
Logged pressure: **189** mmHg
